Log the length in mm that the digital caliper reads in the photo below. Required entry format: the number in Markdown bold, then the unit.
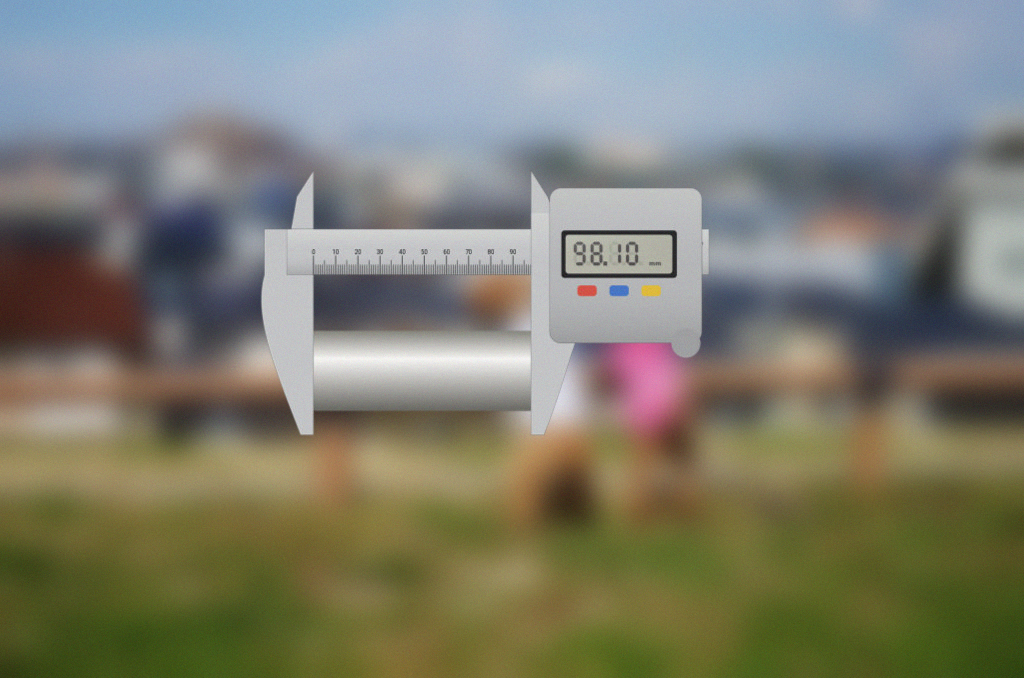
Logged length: **98.10** mm
